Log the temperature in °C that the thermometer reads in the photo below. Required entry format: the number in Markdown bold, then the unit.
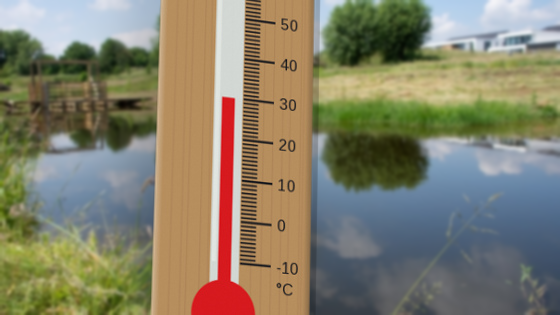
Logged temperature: **30** °C
